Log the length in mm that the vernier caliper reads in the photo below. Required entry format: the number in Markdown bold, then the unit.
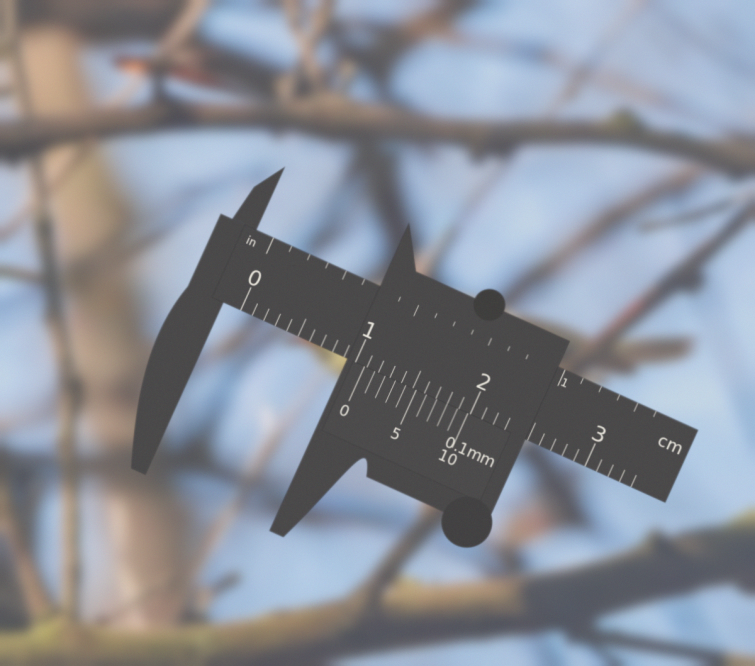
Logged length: **10.8** mm
